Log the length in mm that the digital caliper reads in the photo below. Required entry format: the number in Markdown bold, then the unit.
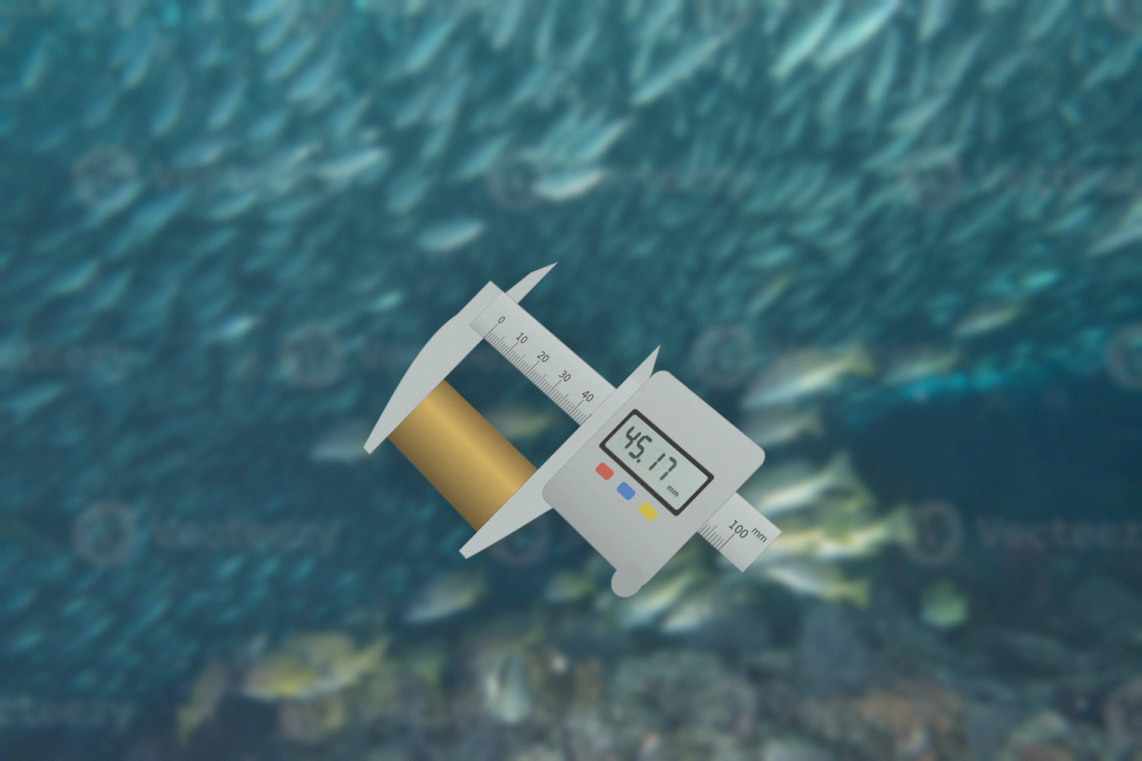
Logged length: **45.17** mm
